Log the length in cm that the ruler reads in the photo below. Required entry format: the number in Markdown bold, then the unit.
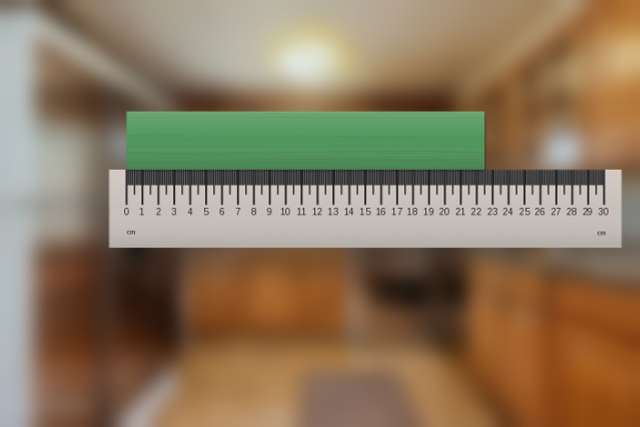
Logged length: **22.5** cm
